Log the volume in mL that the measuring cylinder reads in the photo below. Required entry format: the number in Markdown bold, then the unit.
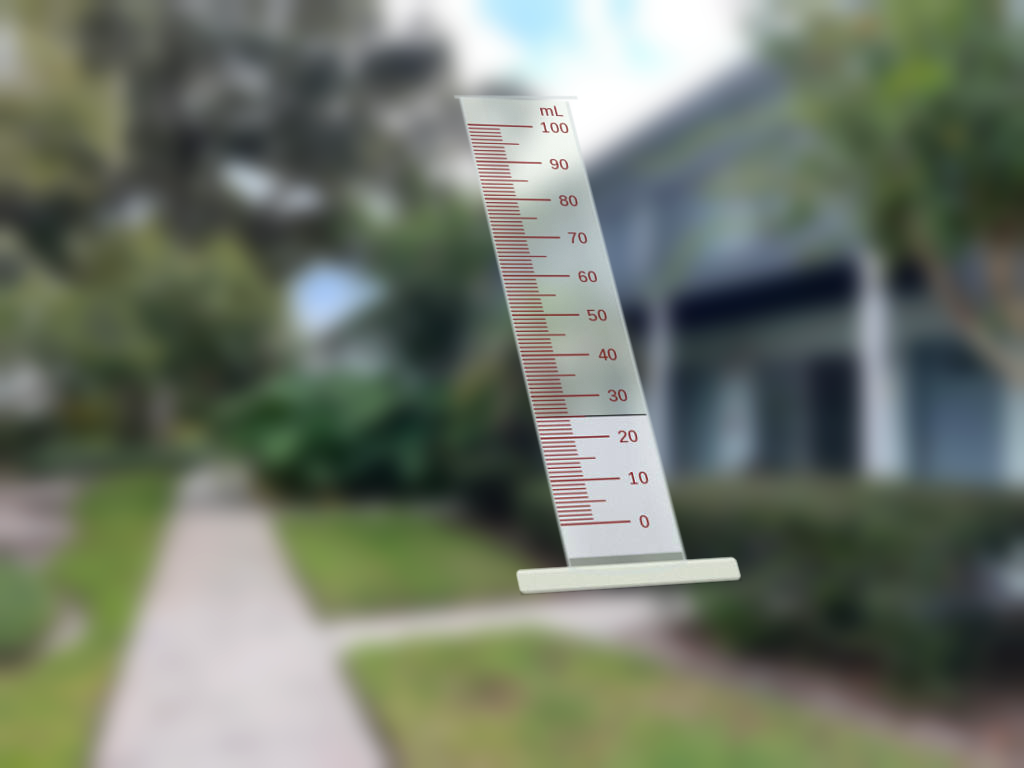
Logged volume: **25** mL
